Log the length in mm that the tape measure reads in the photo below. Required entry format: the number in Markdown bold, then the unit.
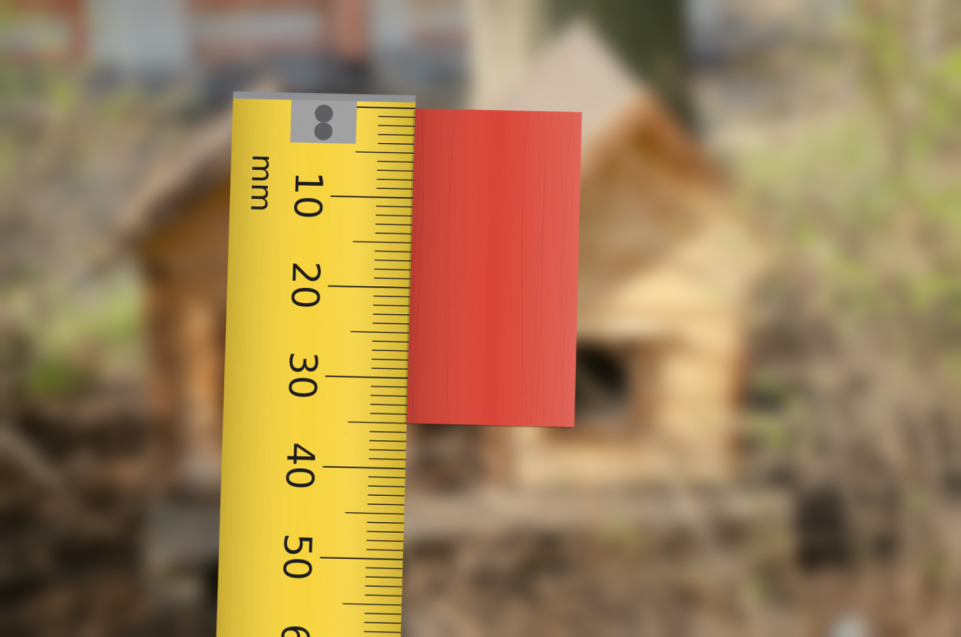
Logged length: **35** mm
